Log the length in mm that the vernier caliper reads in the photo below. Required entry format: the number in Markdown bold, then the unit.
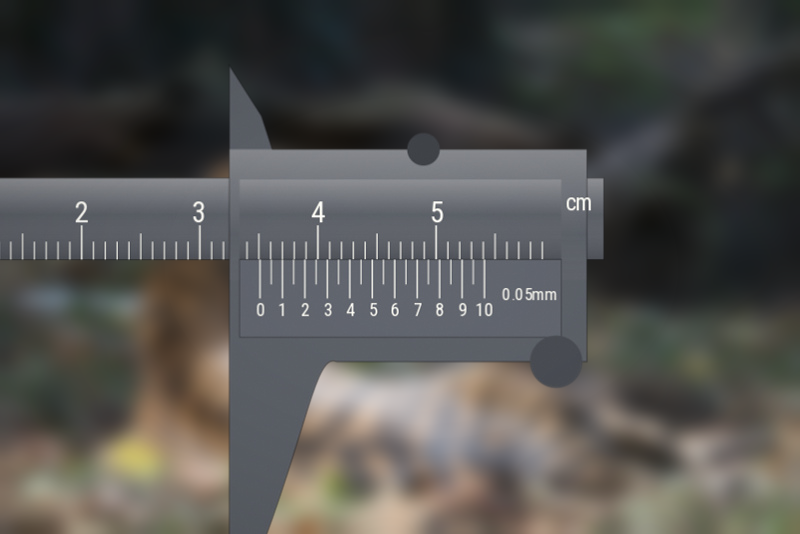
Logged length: **35.1** mm
